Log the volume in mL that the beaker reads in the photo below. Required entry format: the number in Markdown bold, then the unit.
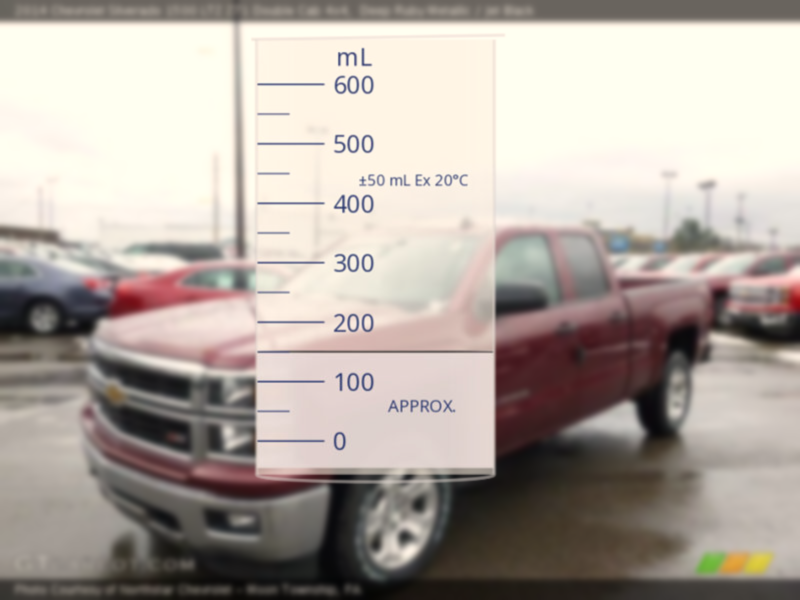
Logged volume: **150** mL
